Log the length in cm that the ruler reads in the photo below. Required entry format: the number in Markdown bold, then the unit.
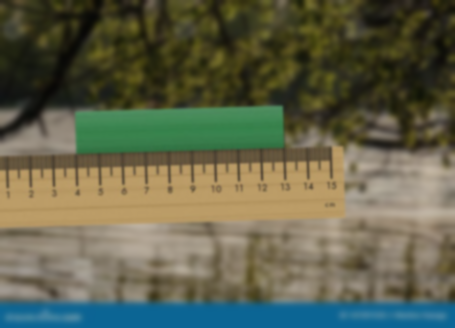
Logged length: **9** cm
